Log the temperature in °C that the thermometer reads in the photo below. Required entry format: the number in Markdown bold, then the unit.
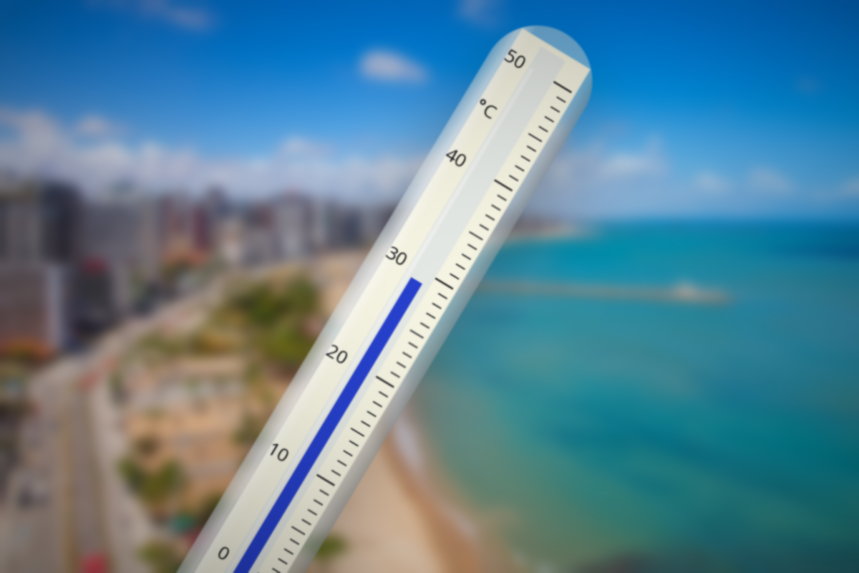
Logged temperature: **29** °C
